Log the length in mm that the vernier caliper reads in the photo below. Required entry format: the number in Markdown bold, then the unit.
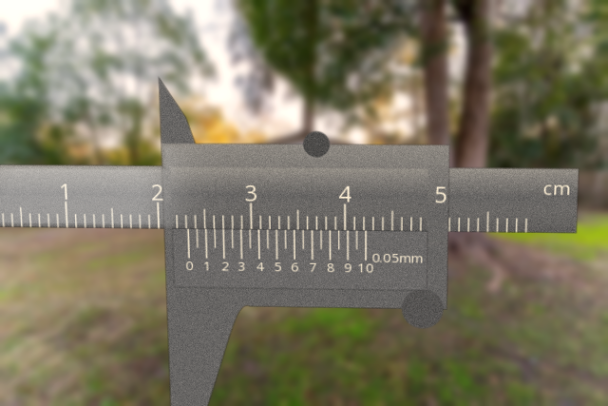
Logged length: **23.2** mm
